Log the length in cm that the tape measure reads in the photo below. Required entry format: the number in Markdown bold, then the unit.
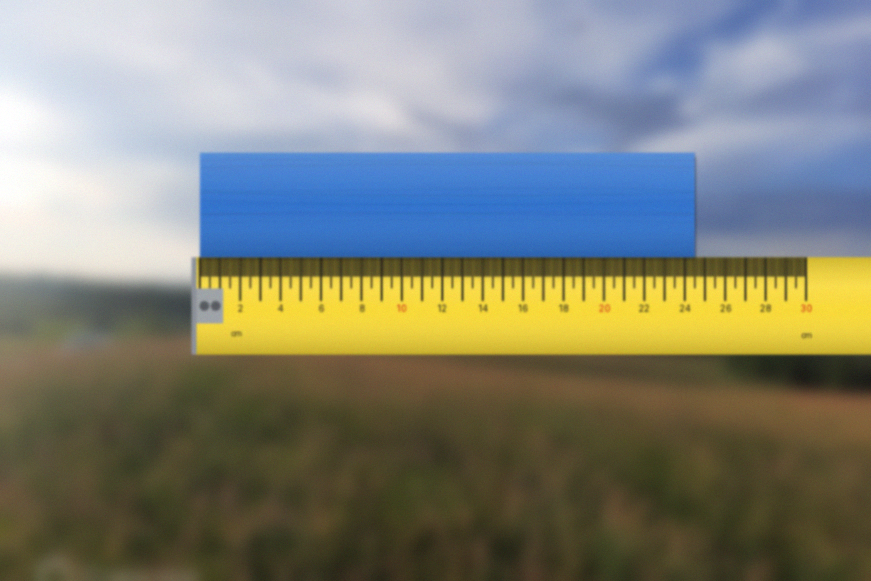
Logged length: **24.5** cm
